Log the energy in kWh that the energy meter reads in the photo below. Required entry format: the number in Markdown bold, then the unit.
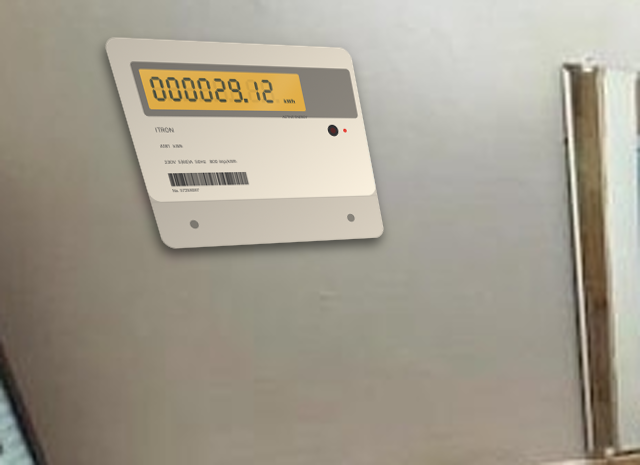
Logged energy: **29.12** kWh
